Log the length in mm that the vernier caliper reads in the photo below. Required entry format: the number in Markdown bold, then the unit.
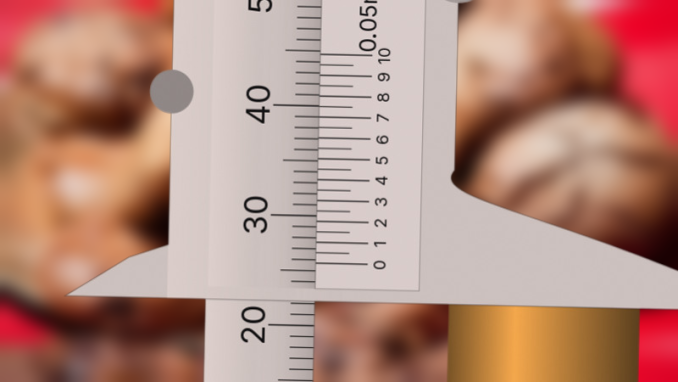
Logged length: **25.7** mm
